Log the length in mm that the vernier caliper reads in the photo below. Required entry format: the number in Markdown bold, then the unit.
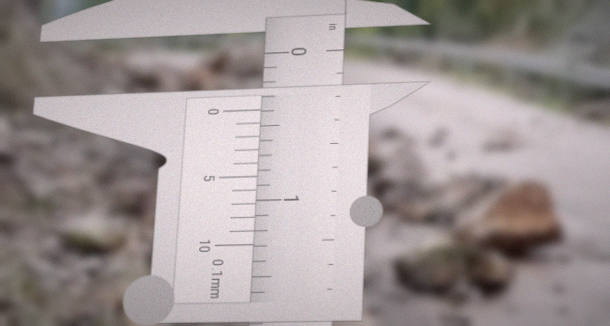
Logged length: **3.9** mm
